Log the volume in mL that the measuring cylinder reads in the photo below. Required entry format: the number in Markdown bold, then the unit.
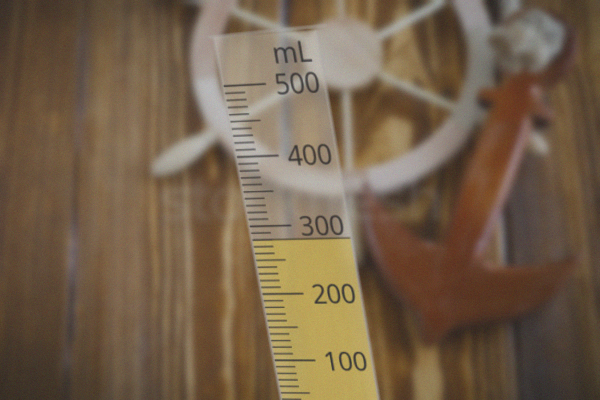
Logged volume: **280** mL
